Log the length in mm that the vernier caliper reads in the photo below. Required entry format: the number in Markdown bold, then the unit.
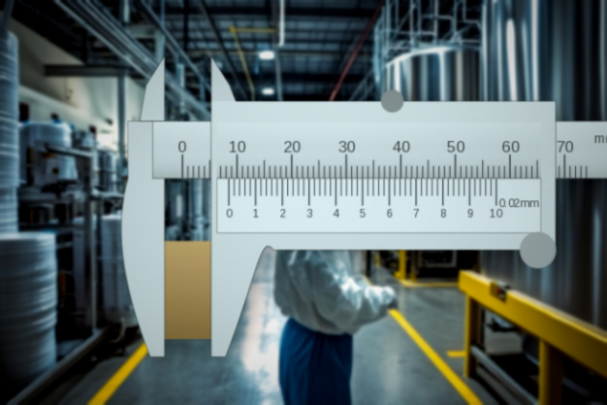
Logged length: **8.5** mm
